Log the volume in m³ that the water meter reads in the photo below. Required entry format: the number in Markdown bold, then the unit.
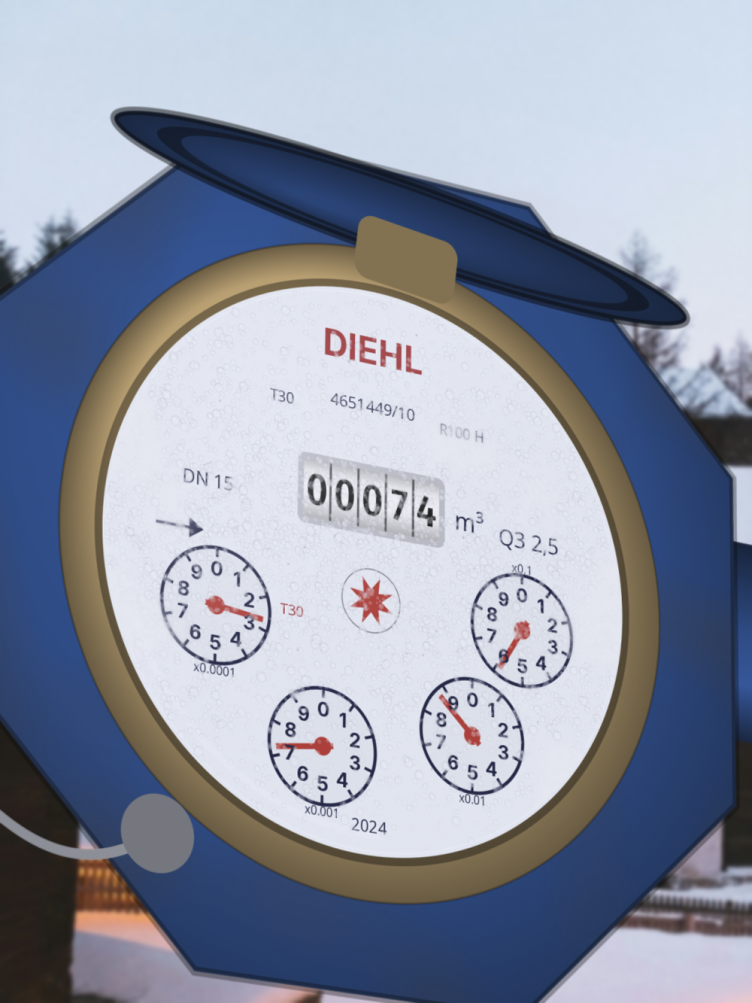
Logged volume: **74.5872** m³
